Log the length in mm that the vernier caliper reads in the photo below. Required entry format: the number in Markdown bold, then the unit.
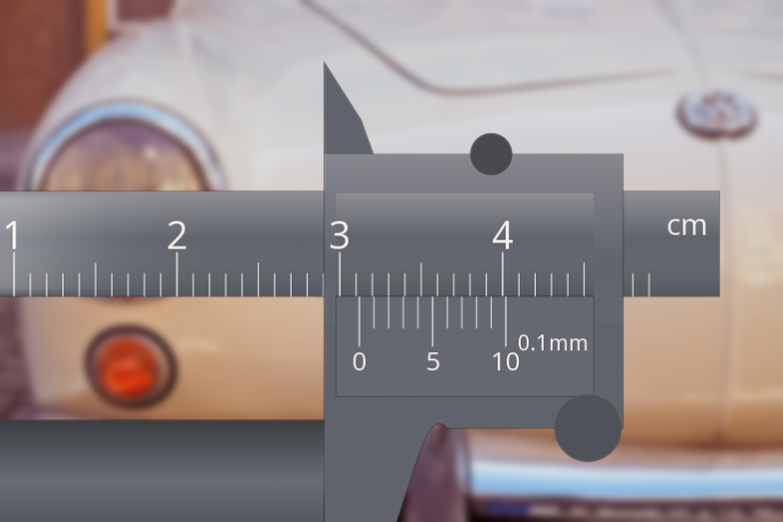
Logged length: **31.2** mm
